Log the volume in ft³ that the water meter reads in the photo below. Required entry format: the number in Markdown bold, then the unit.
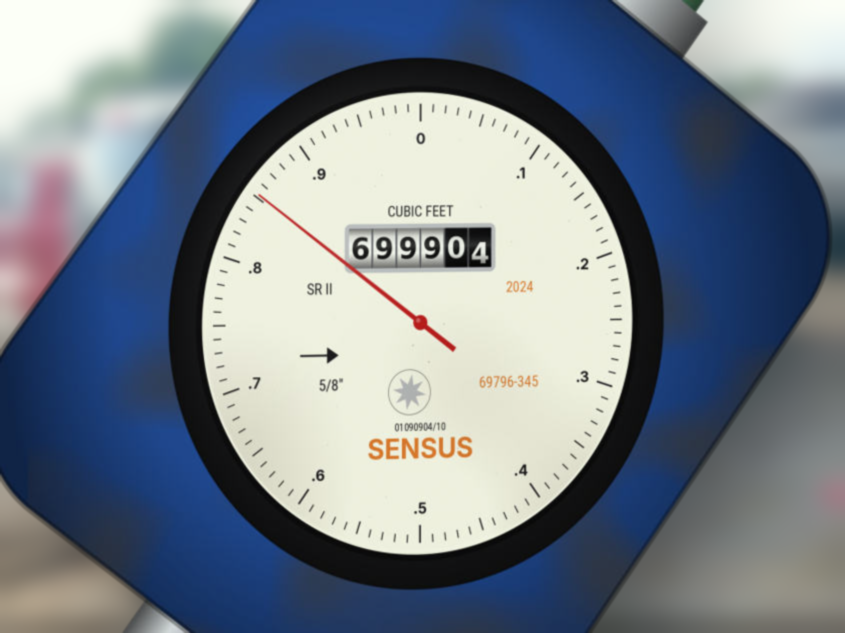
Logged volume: **699903.85** ft³
